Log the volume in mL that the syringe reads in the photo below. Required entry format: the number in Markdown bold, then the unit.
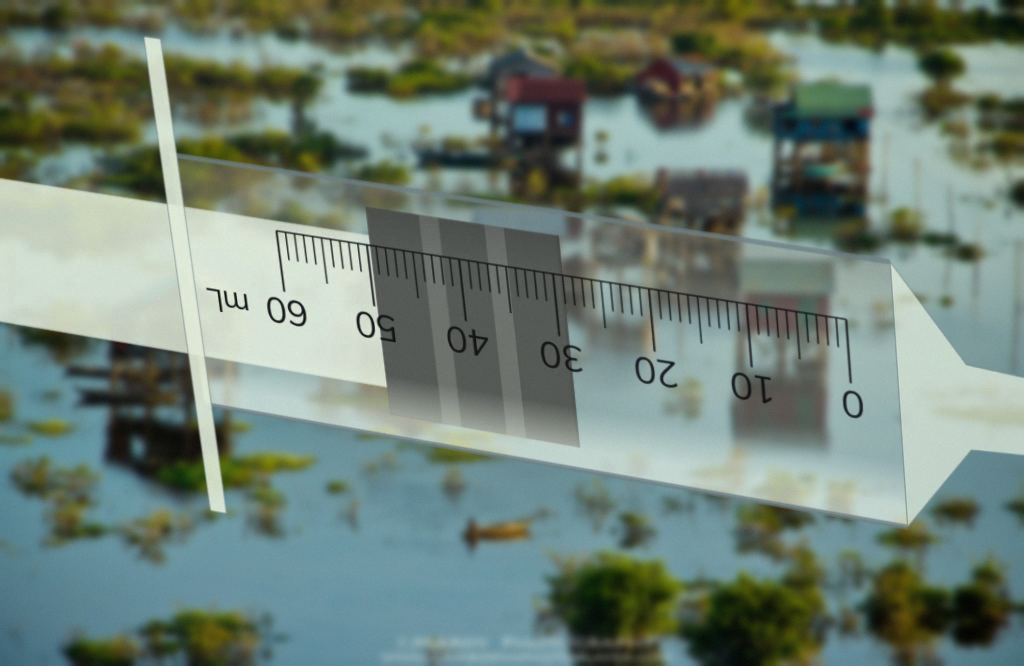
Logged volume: **29** mL
